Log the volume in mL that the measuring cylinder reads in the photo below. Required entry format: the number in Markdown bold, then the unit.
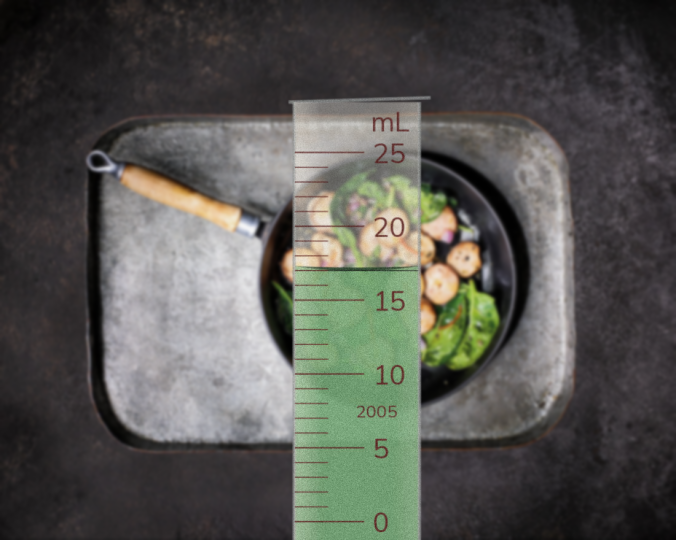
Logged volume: **17** mL
